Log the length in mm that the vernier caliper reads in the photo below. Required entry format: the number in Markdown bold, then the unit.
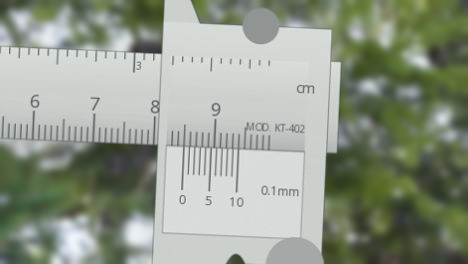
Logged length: **85.0** mm
